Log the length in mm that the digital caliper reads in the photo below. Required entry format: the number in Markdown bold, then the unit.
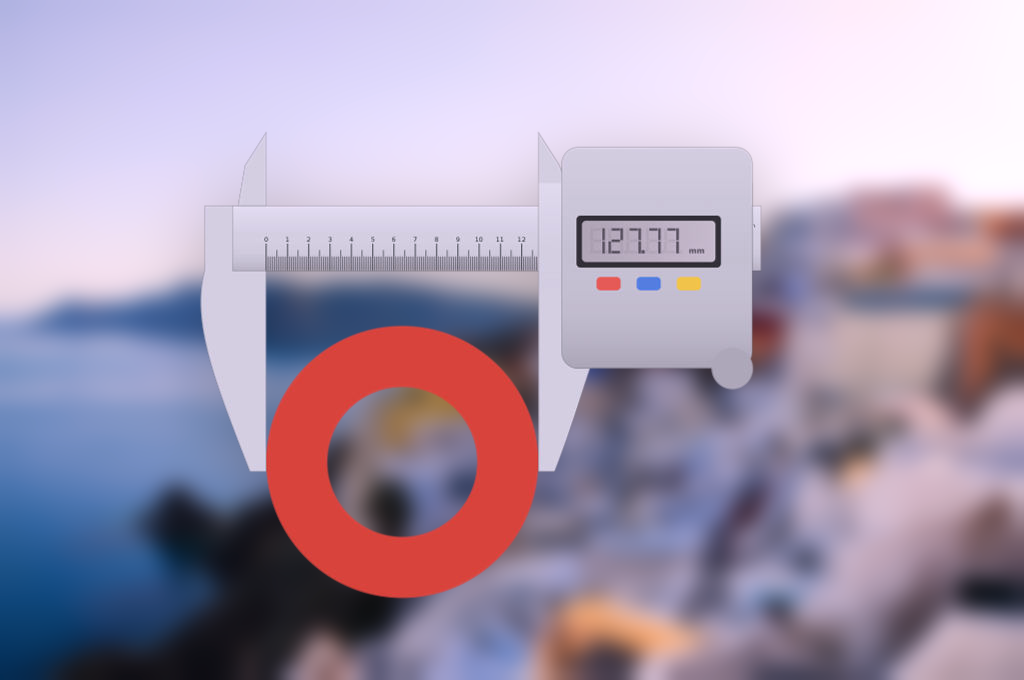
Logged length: **127.77** mm
